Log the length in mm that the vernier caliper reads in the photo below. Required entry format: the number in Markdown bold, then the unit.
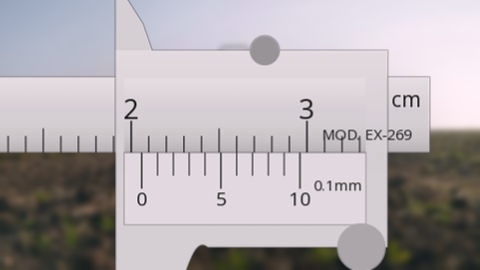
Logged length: **20.6** mm
